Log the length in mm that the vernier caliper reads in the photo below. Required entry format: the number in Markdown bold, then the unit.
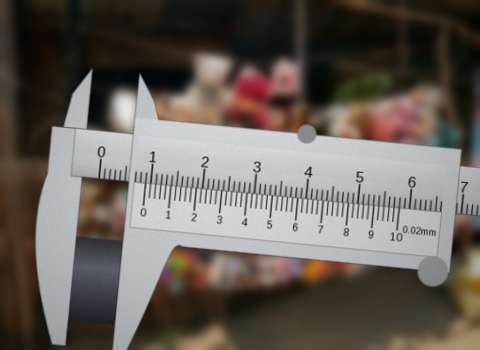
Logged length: **9.0** mm
